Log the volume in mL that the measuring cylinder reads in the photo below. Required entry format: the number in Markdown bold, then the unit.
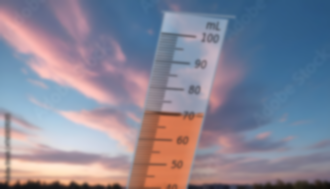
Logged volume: **70** mL
